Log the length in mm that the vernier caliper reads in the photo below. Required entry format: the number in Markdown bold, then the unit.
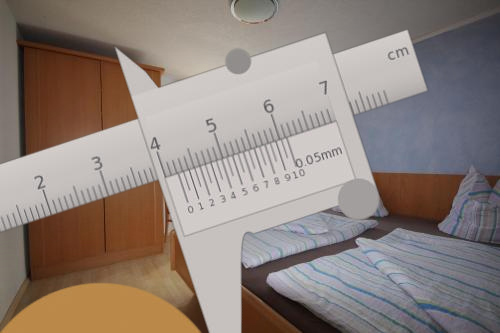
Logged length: **42.2** mm
